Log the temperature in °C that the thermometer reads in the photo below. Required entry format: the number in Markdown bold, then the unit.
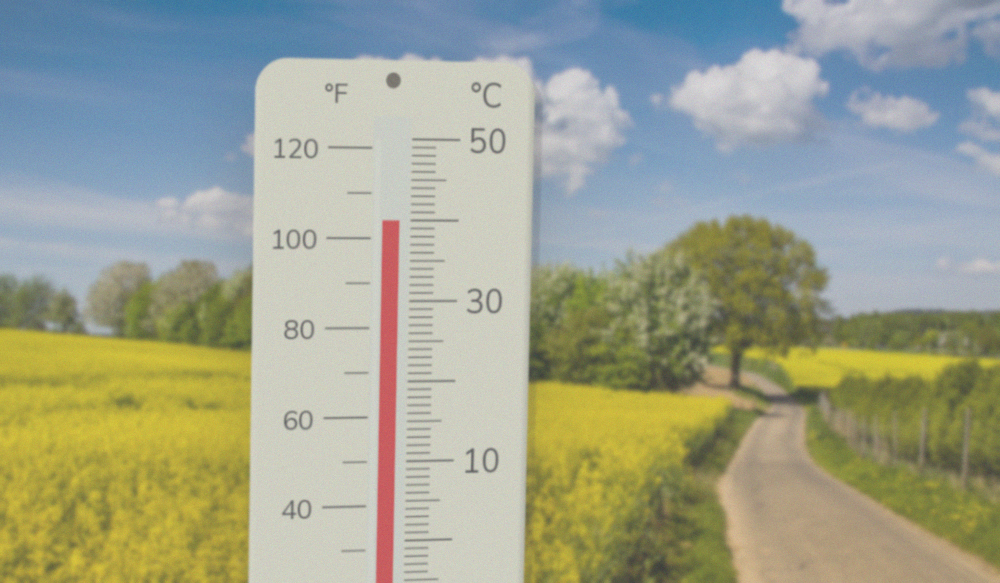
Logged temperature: **40** °C
